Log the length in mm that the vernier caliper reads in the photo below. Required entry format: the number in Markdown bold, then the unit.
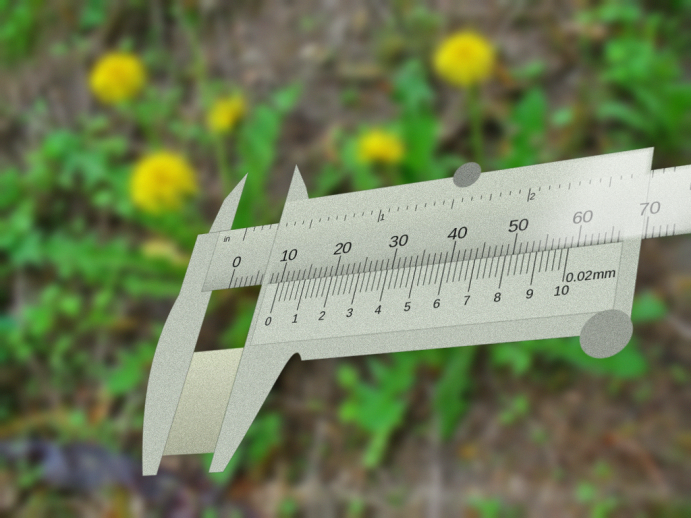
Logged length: **9.6** mm
